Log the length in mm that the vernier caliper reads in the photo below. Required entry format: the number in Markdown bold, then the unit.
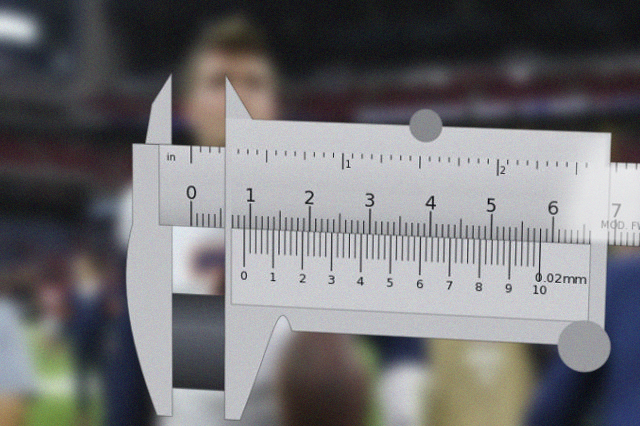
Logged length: **9.0** mm
